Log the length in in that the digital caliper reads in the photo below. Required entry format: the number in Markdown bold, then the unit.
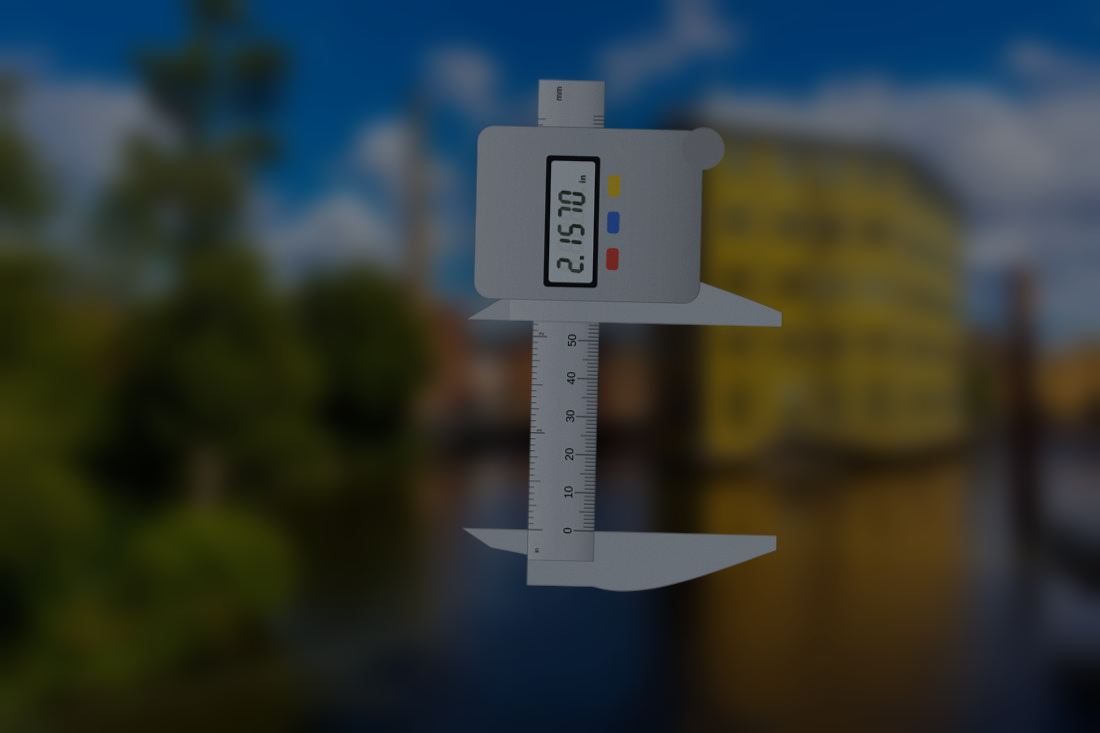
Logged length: **2.1570** in
